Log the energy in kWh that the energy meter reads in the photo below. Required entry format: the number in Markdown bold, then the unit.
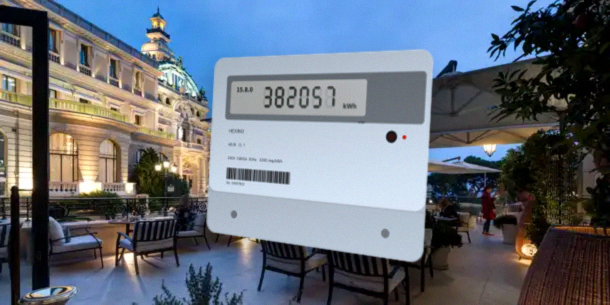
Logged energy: **382057** kWh
